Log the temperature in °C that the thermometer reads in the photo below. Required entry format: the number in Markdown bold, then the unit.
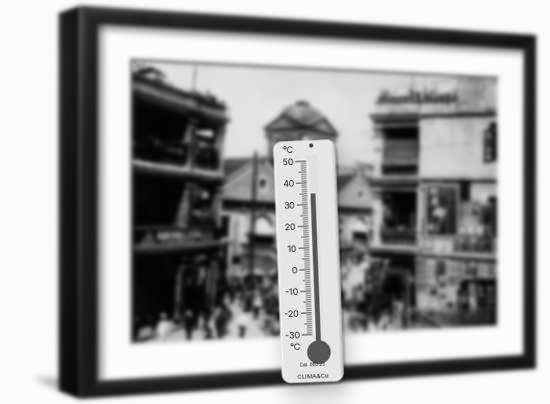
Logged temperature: **35** °C
